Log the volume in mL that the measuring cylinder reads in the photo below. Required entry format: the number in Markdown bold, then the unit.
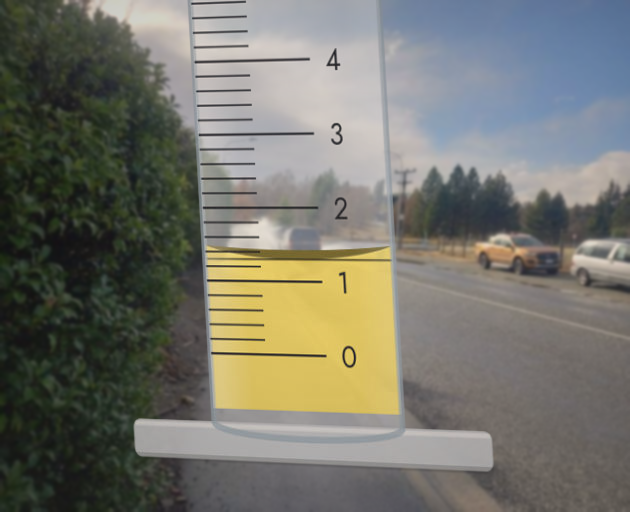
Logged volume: **1.3** mL
